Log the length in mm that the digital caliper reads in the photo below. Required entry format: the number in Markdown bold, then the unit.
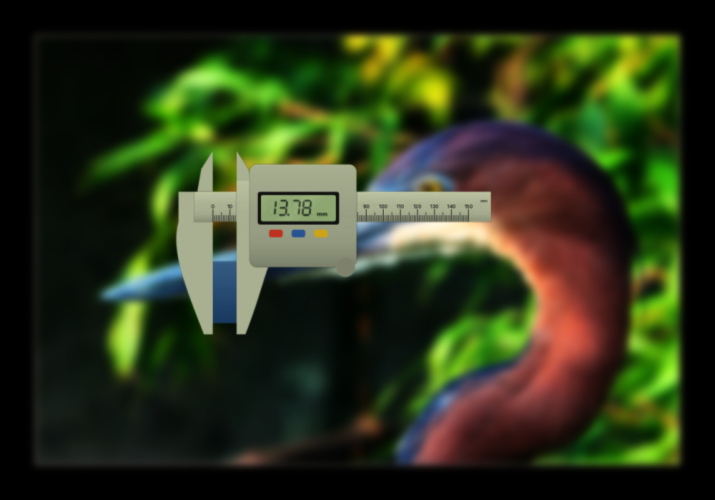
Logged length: **13.78** mm
